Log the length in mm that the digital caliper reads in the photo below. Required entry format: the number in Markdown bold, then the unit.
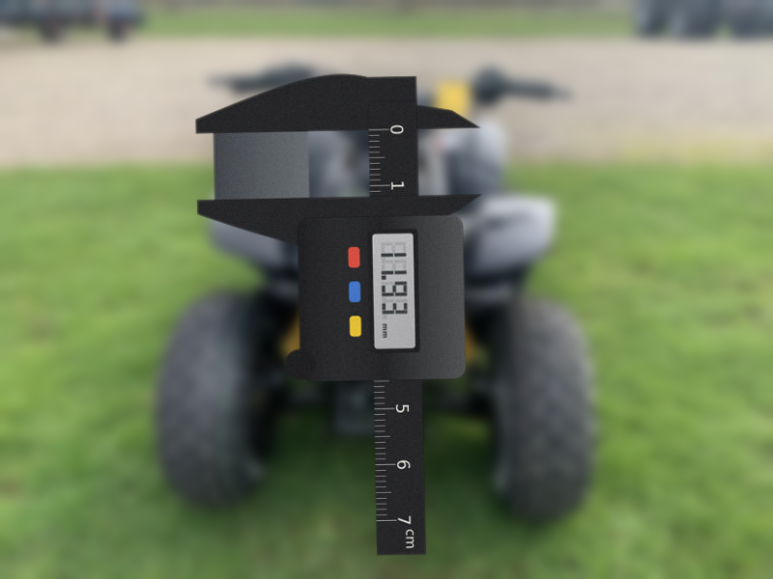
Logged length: **11.93** mm
